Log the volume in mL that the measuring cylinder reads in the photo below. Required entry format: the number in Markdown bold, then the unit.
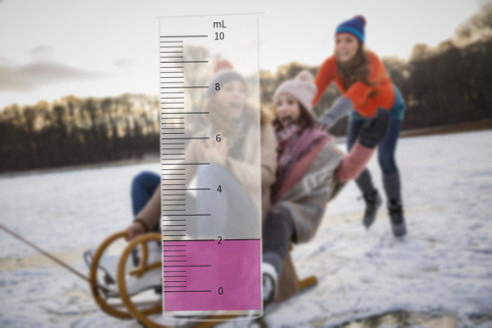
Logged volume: **2** mL
